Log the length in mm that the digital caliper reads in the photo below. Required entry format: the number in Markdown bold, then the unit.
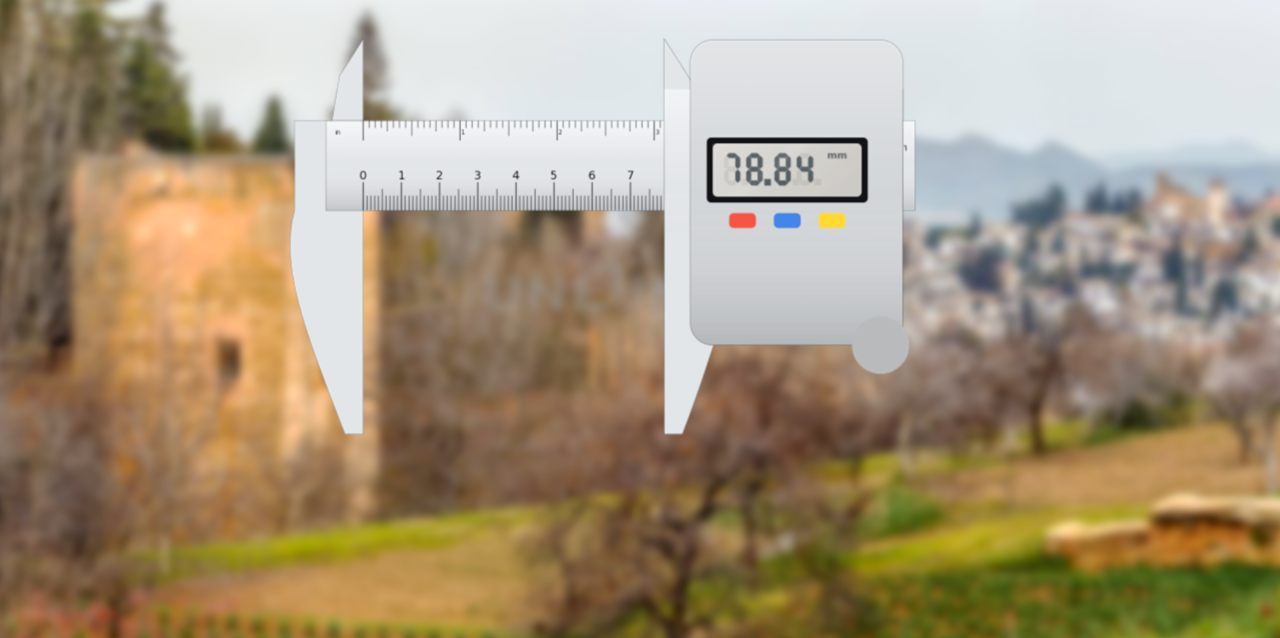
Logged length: **78.84** mm
